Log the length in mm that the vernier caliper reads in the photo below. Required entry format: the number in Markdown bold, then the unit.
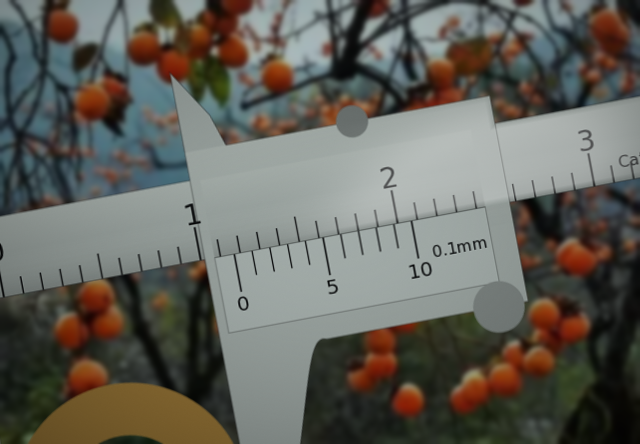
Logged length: **11.7** mm
